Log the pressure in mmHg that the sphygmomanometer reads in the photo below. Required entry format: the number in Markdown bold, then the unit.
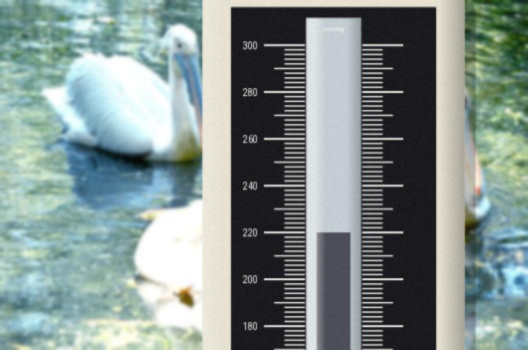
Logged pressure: **220** mmHg
